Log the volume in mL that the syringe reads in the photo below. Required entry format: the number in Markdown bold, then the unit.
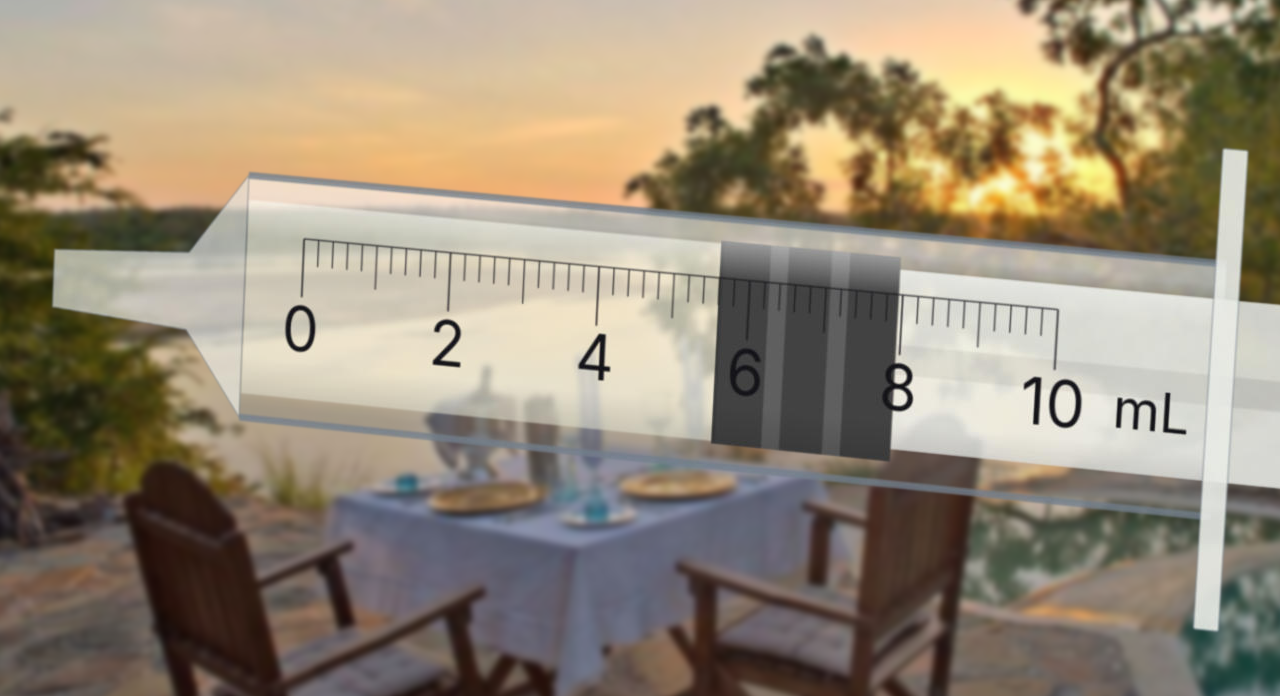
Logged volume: **5.6** mL
